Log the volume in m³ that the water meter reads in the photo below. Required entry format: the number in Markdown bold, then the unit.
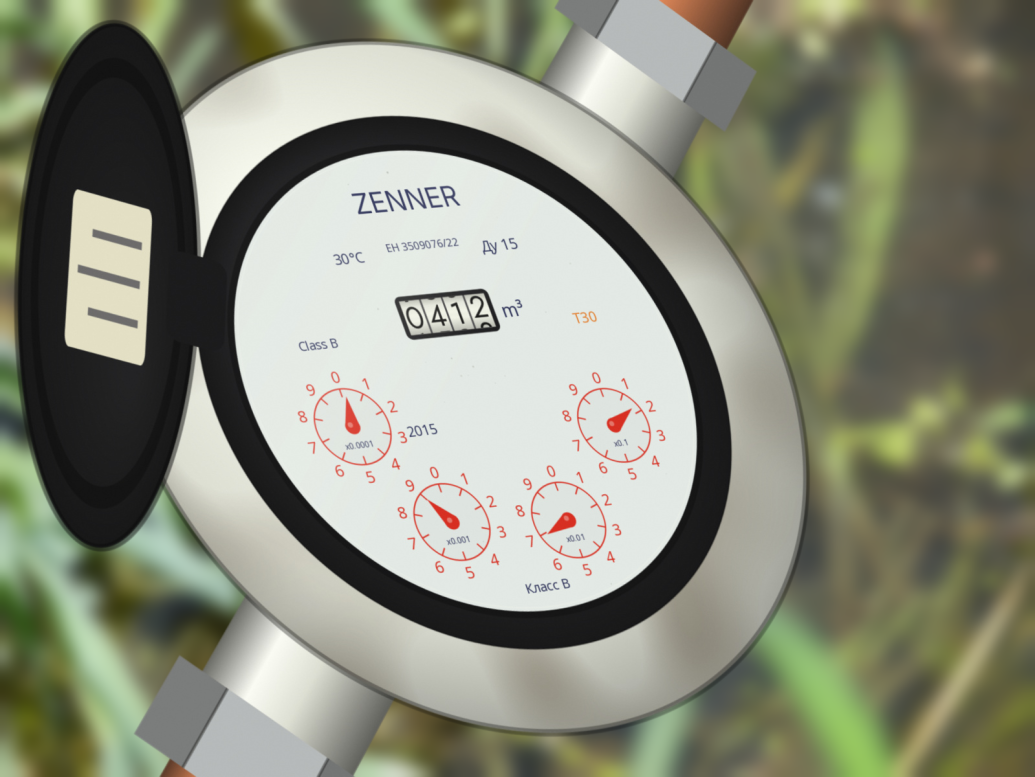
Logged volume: **412.1690** m³
